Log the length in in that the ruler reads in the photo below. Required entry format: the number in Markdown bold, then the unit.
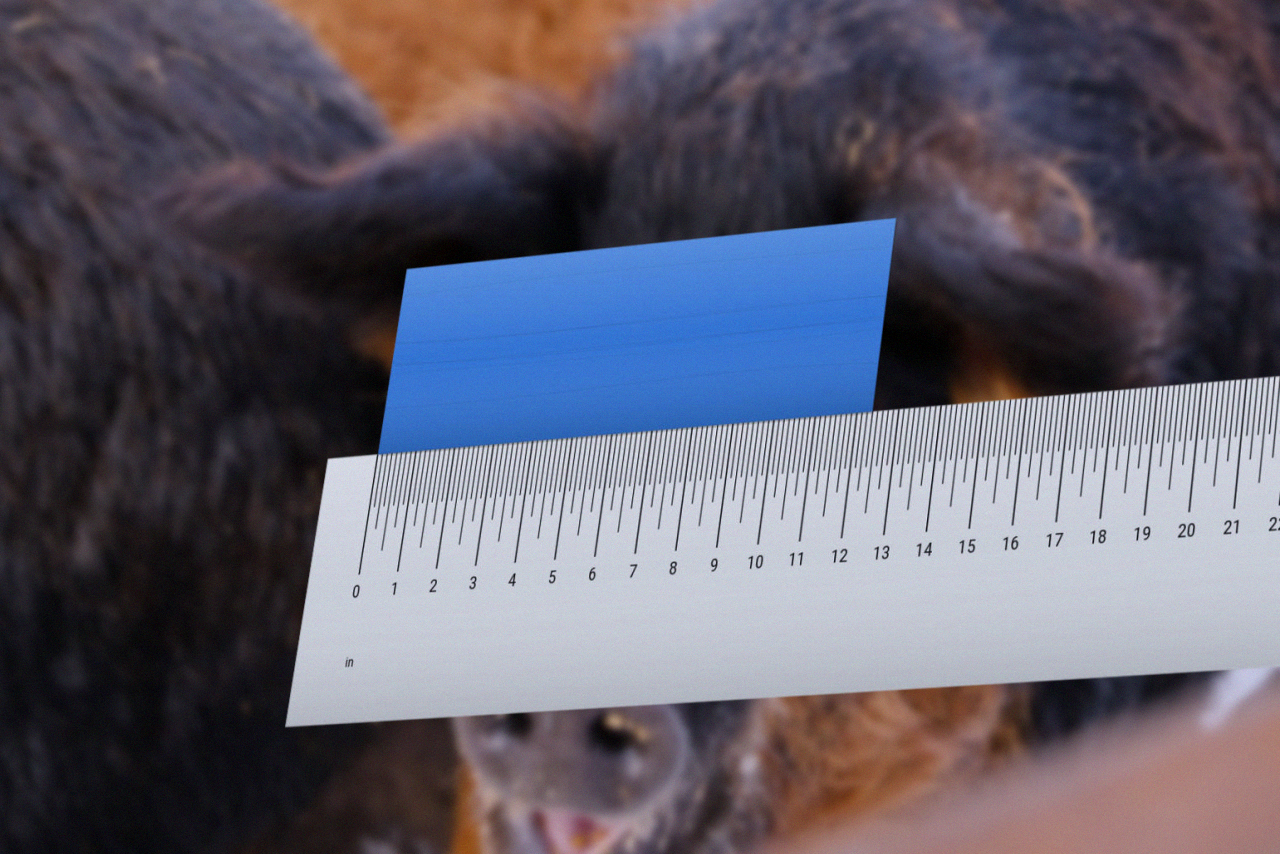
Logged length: **12.375** in
